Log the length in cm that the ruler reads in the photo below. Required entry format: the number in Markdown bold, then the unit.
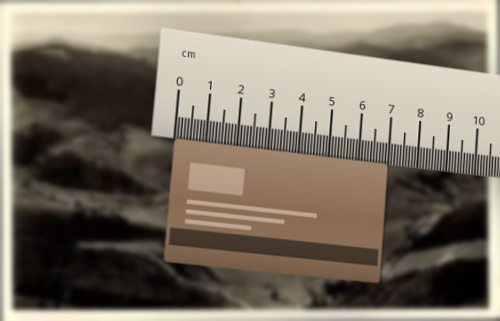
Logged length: **7** cm
